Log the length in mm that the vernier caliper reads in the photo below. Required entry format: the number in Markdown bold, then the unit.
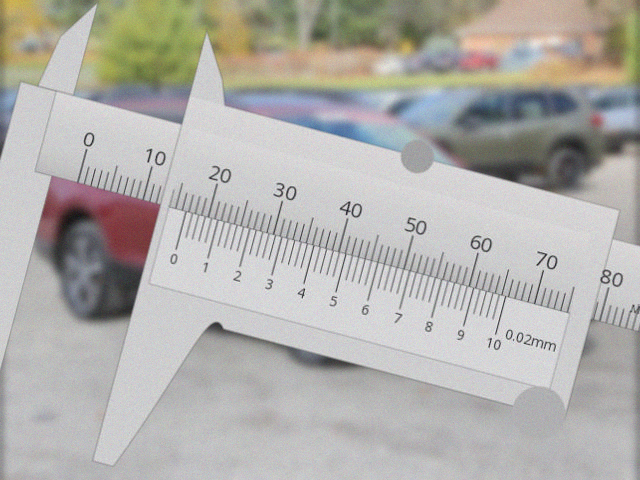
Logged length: **16.6** mm
